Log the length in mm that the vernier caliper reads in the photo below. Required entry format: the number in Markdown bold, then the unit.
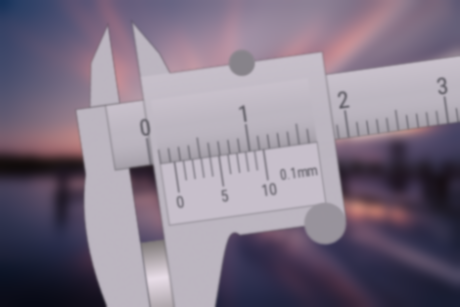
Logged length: **2.4** mm
